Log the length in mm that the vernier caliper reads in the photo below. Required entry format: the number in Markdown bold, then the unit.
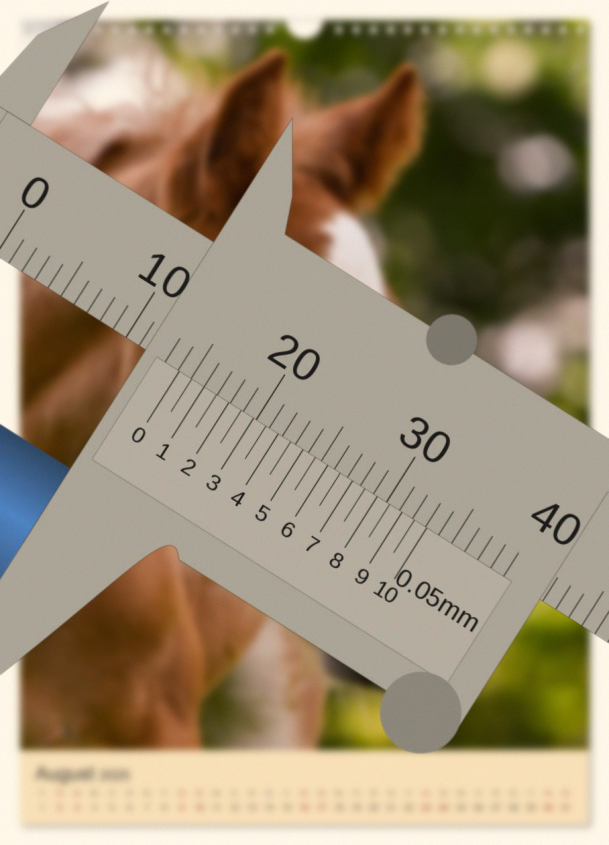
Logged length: **14.1** mm
